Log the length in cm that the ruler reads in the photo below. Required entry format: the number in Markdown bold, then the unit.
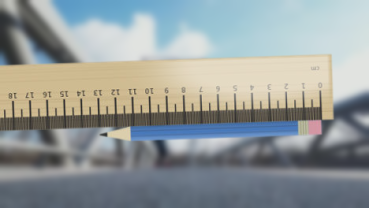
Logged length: **13** cm
